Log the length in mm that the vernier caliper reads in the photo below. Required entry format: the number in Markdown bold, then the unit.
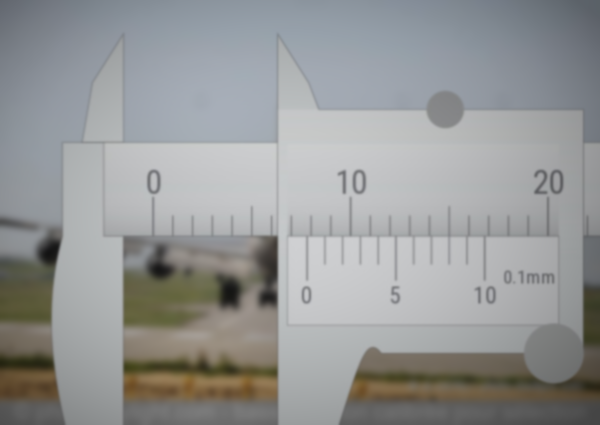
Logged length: **7.8** mm
